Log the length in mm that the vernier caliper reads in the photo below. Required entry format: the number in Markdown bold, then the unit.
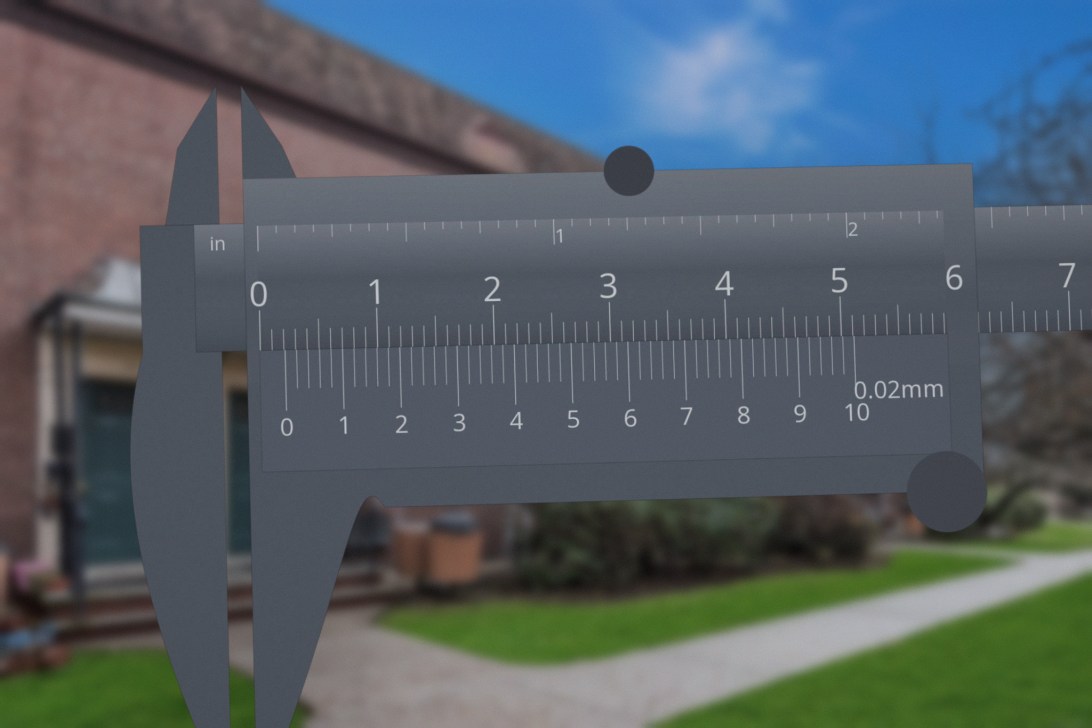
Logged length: **2.1** mm
